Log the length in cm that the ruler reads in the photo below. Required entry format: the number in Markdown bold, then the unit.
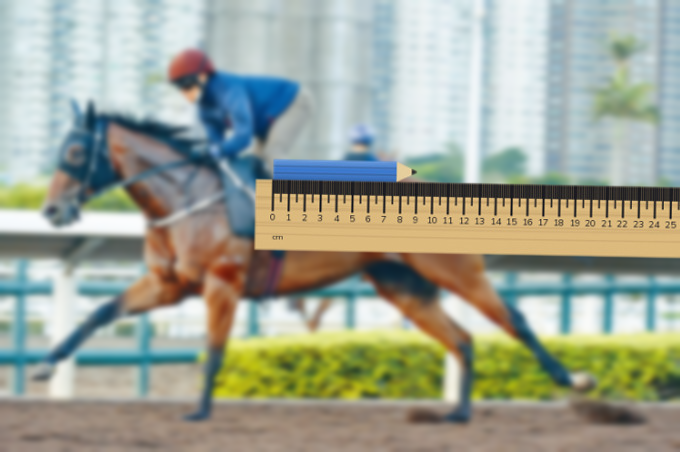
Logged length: **9** cm
